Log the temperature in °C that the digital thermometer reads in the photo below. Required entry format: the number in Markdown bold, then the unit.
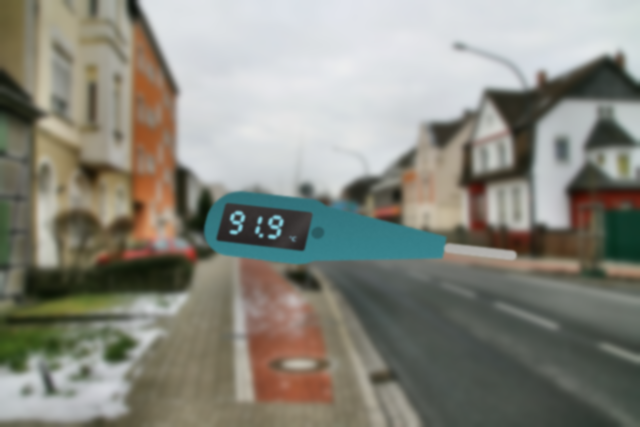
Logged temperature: **91.9** °C
